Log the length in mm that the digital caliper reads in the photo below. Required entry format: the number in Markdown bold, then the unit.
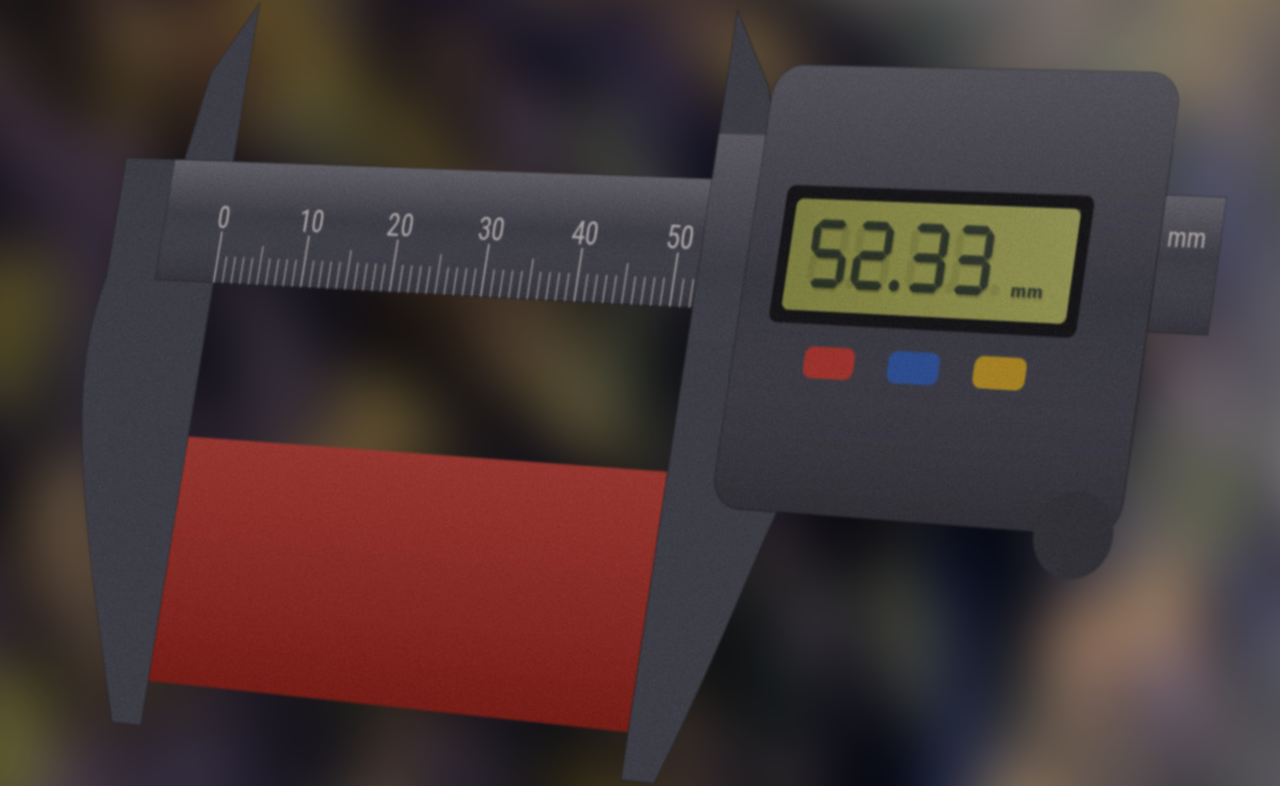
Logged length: **52.33** mm
